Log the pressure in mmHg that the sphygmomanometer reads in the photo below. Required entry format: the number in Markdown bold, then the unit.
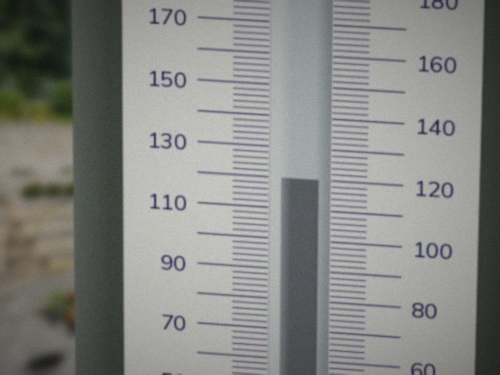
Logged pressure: **120** mmHg
